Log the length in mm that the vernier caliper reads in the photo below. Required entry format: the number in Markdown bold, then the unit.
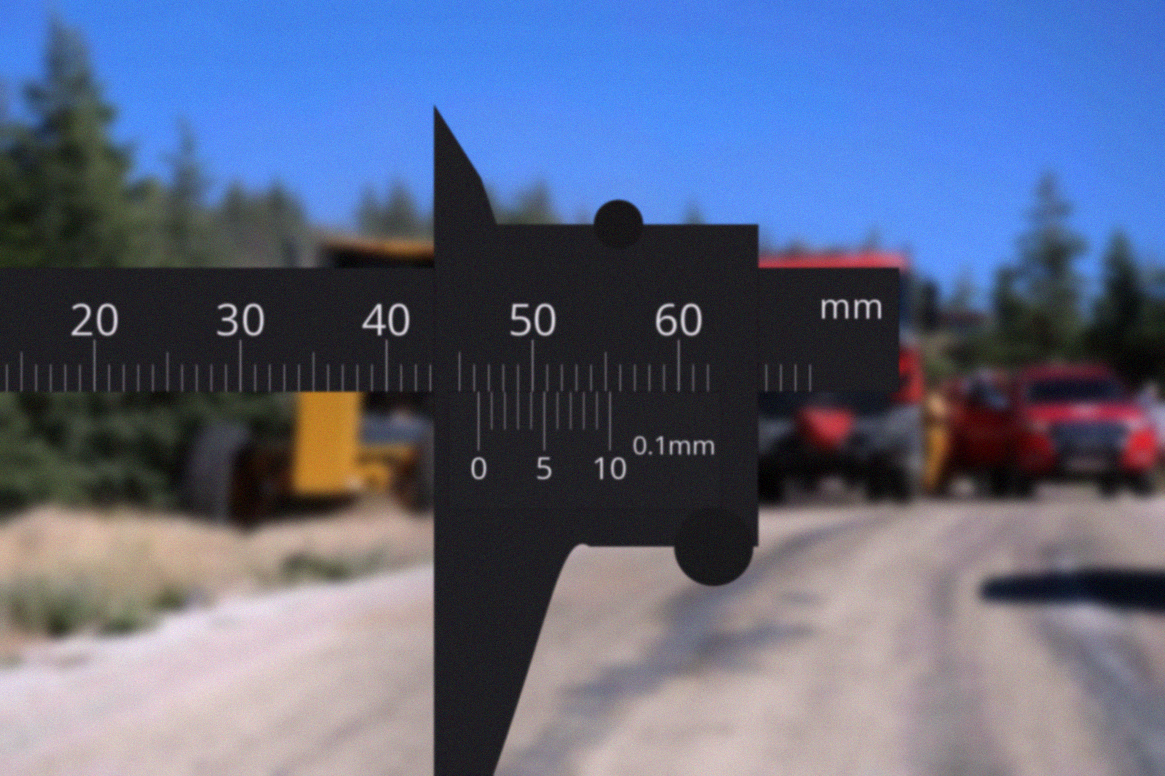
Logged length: **46.3** mm
